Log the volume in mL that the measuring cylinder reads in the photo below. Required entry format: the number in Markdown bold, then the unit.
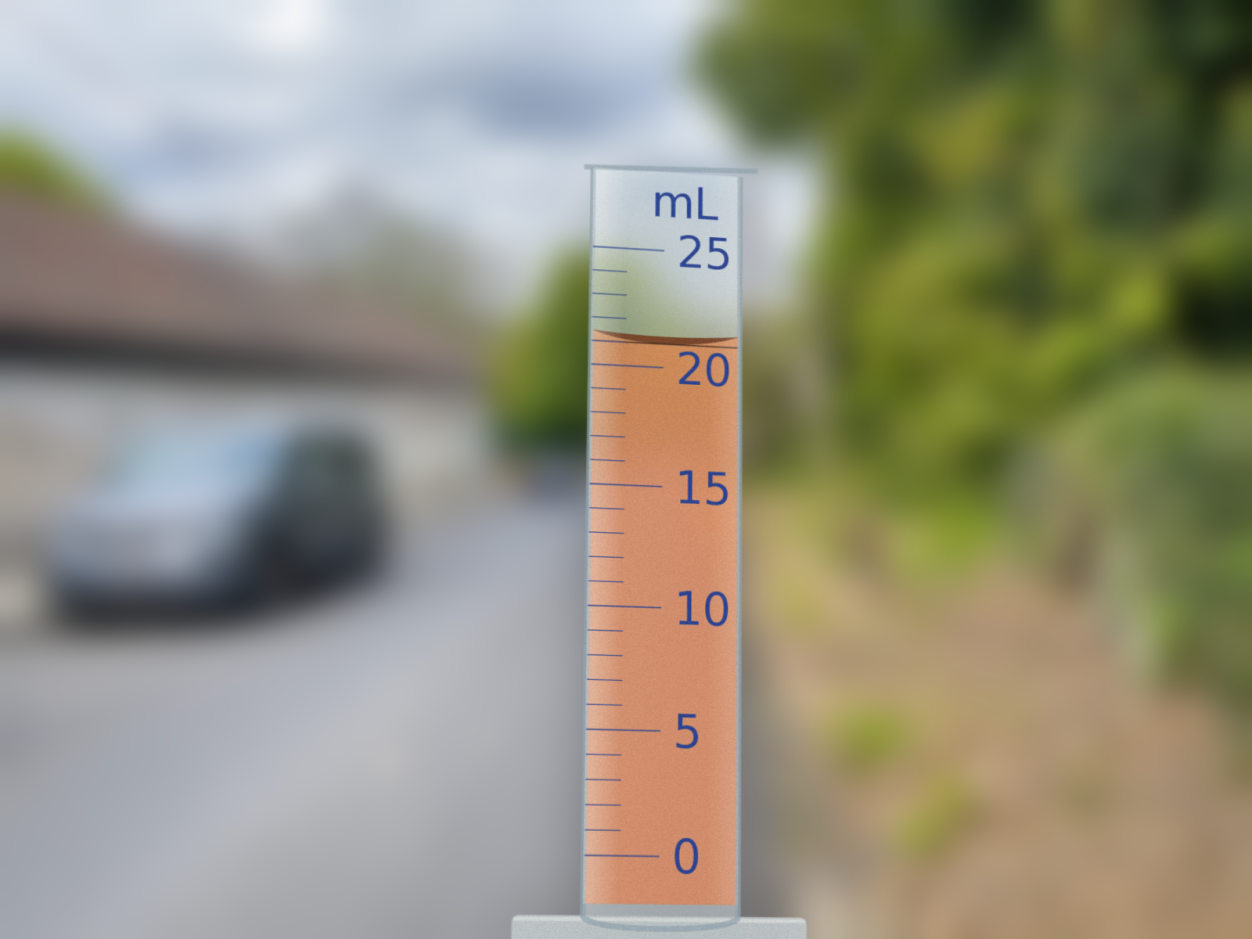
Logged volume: **21** mL
